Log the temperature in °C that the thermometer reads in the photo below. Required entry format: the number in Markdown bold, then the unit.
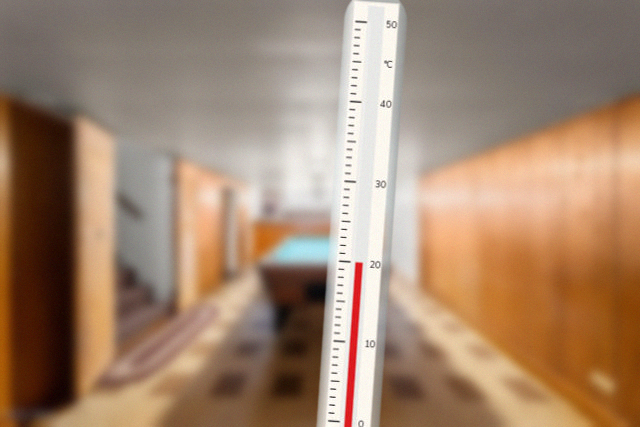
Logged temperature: **20** °C
